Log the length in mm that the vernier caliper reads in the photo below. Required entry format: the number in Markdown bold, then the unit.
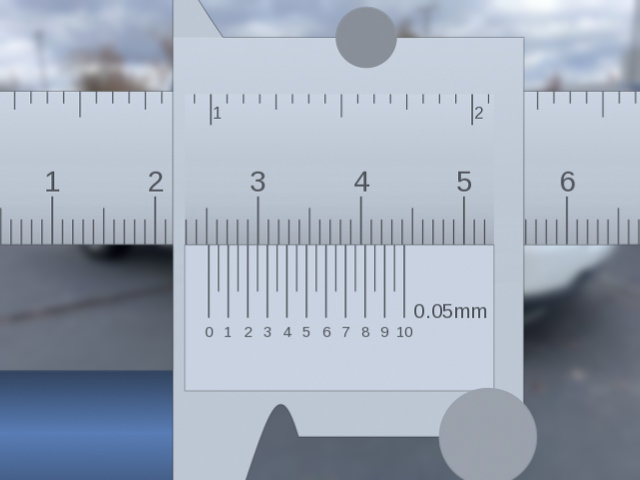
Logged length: **25.2** mm
